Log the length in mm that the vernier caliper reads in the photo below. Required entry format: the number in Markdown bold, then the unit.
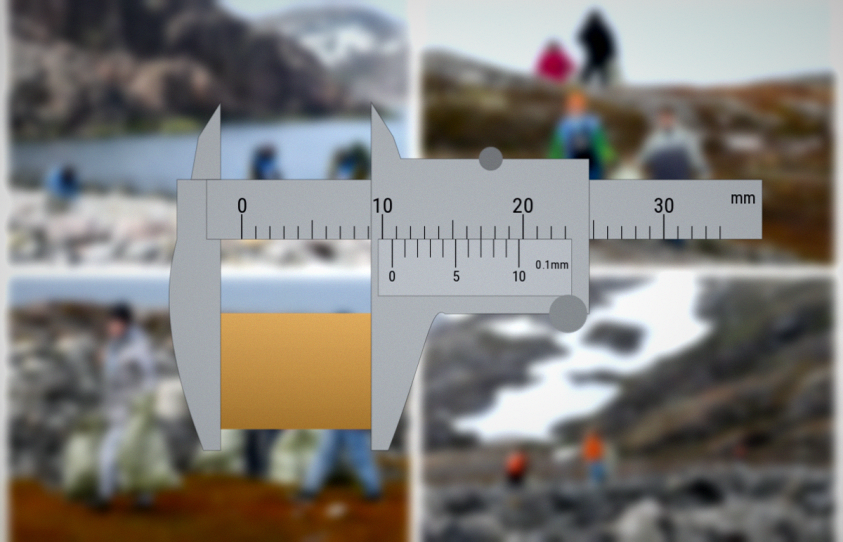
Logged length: **10.7** mm
